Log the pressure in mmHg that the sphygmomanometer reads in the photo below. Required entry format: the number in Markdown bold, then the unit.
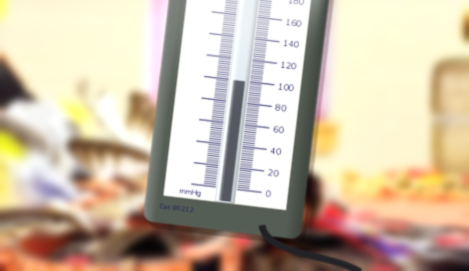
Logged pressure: **100** mmHg
